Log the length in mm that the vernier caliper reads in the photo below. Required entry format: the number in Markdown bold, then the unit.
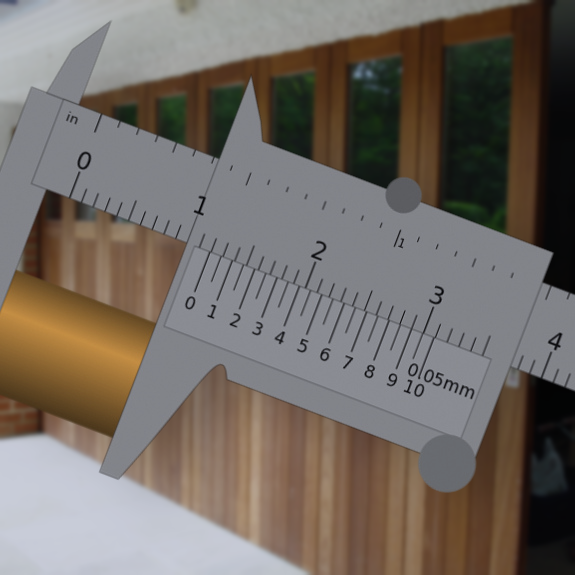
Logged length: **11.9** mm
